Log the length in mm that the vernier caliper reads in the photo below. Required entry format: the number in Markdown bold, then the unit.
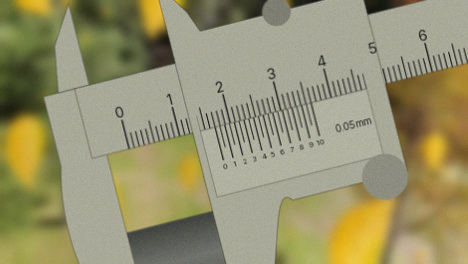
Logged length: **17.0** mm
